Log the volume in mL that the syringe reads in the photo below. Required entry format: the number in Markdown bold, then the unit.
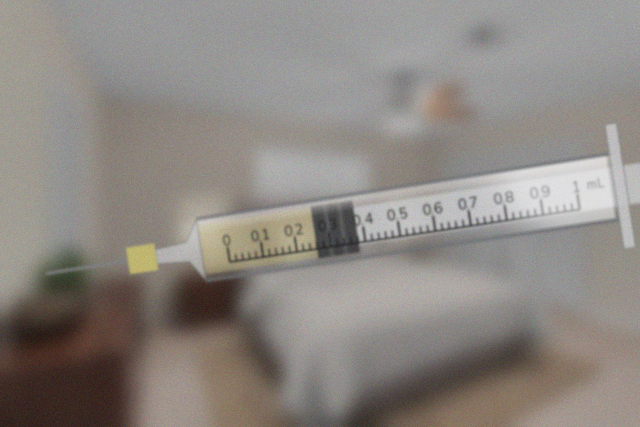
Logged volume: **0.26** mL
